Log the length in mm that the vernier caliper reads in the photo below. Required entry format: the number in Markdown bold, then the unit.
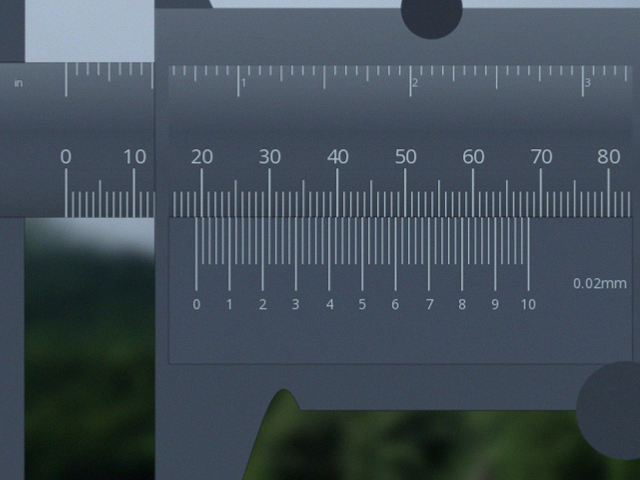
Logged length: **19.2** mm
